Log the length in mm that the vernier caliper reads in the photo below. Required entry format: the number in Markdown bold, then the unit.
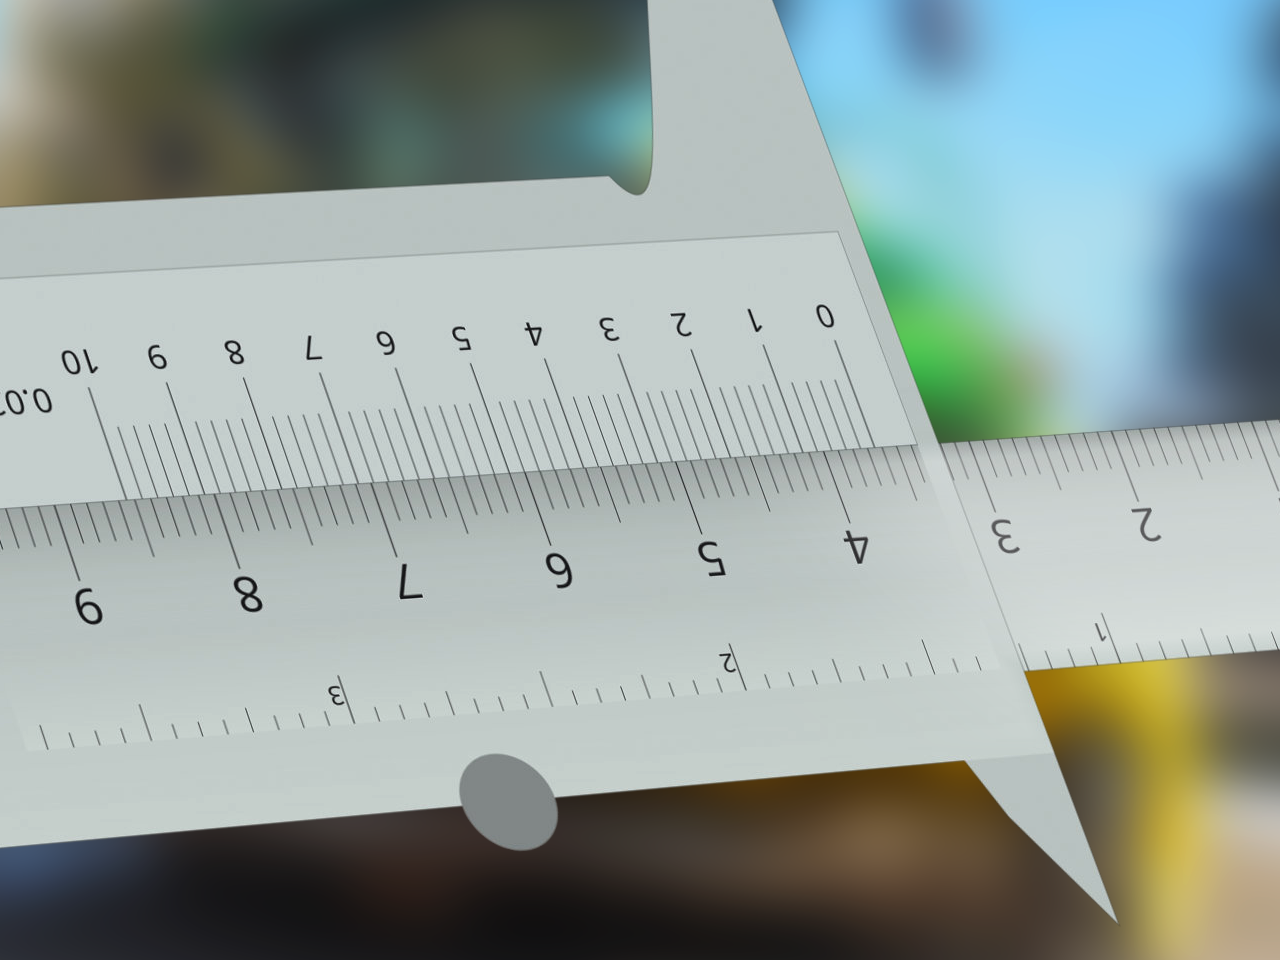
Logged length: **36.5** mm
